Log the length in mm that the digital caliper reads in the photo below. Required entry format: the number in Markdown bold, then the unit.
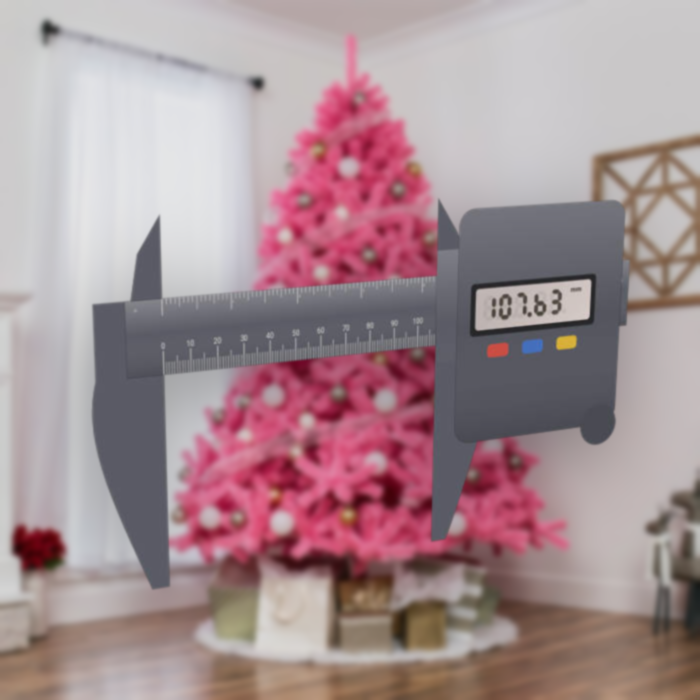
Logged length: **107.63** mm
